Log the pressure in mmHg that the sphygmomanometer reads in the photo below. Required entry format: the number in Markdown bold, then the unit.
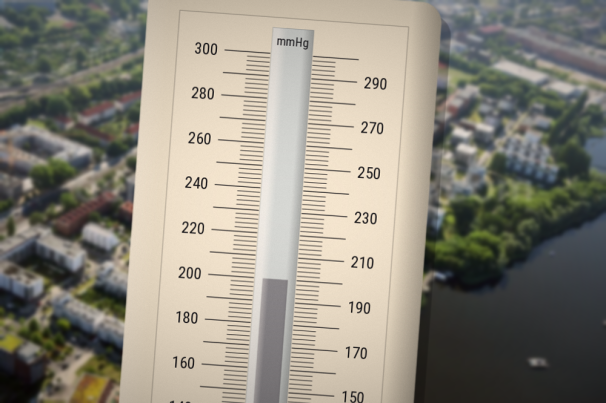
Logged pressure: **200** mmHg
